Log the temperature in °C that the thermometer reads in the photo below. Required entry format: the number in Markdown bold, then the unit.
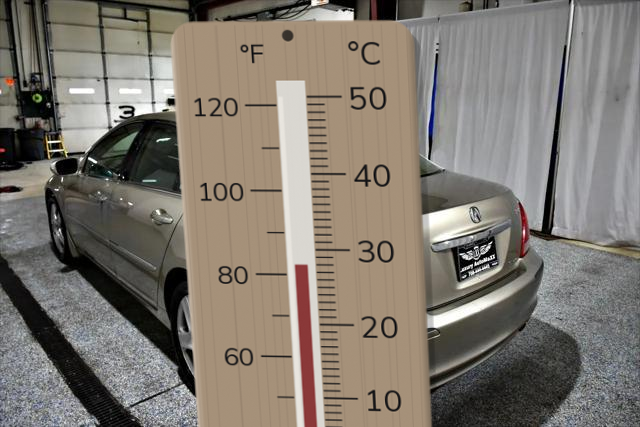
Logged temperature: **28** °C
